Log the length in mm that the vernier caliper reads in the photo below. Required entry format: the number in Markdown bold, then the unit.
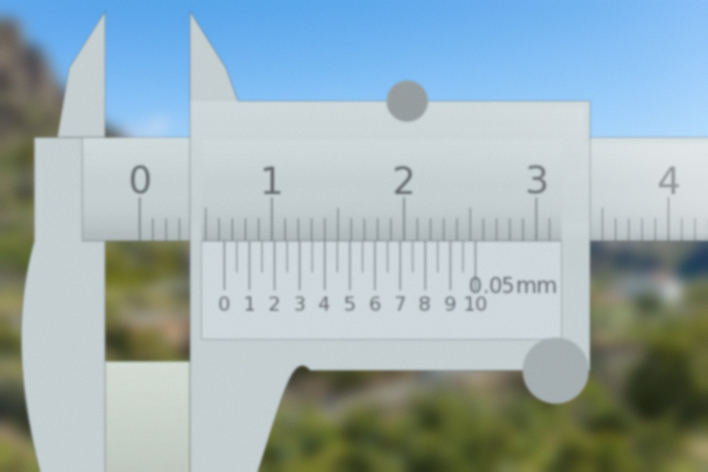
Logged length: **6.4** mm
